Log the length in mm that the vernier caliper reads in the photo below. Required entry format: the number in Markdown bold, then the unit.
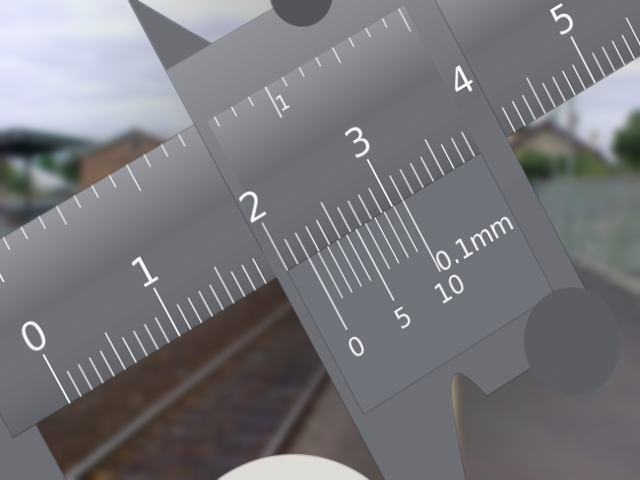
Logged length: **22.0** mm
